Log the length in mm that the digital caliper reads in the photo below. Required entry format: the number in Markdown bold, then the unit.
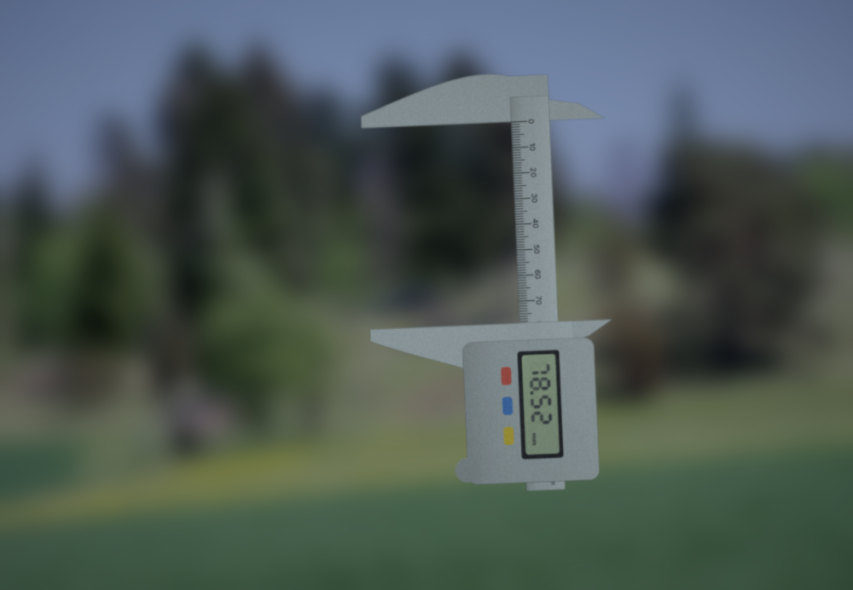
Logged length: **78.52** mm
